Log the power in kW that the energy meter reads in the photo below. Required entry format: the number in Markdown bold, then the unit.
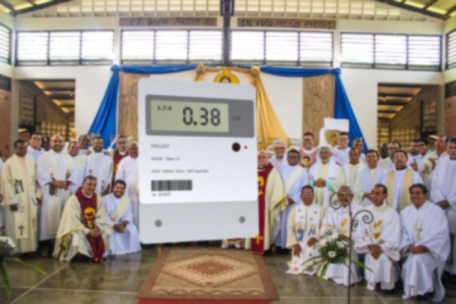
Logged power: **0.38** kW
